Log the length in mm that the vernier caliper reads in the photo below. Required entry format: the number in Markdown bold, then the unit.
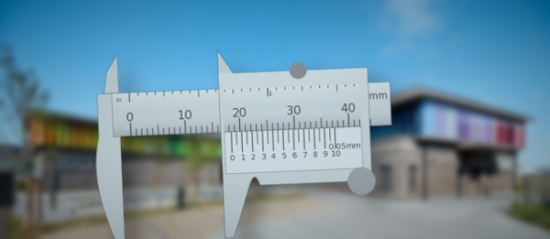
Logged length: **18.4** mm
